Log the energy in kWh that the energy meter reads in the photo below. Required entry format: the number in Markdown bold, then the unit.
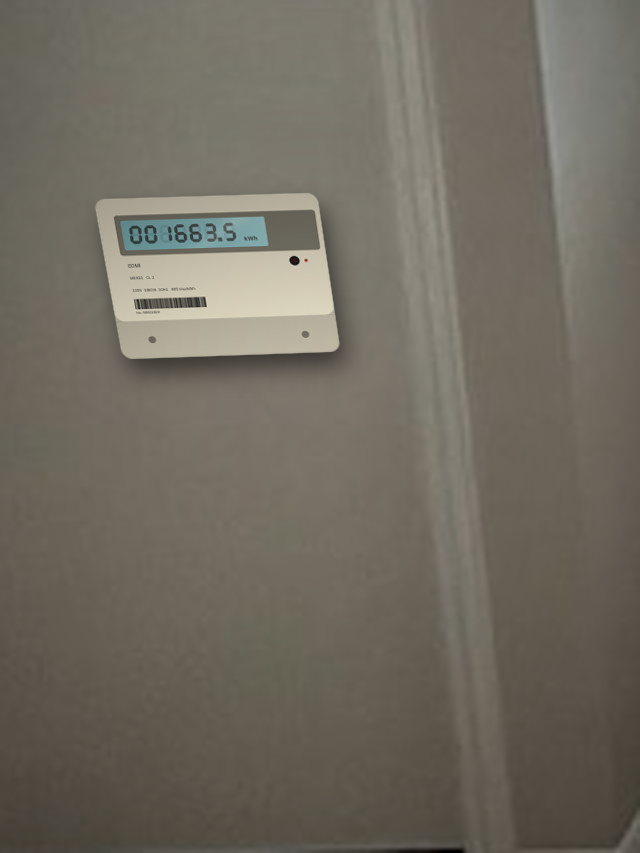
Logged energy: **1663.5** kWh
